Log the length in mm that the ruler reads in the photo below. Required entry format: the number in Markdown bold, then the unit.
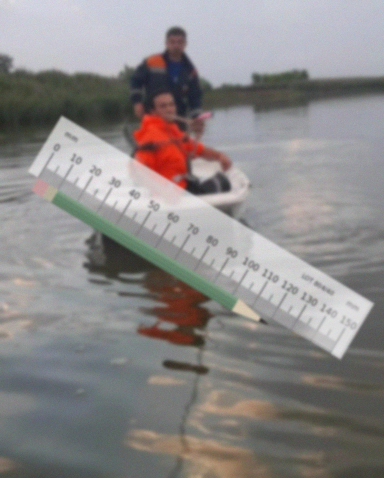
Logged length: **120** mm
